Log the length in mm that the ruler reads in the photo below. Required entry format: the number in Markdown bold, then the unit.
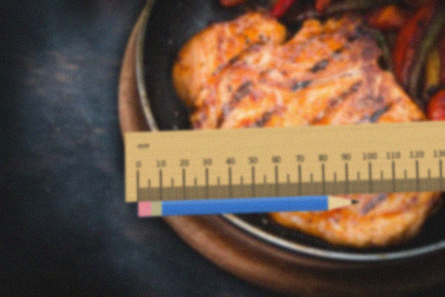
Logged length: **95** mm
